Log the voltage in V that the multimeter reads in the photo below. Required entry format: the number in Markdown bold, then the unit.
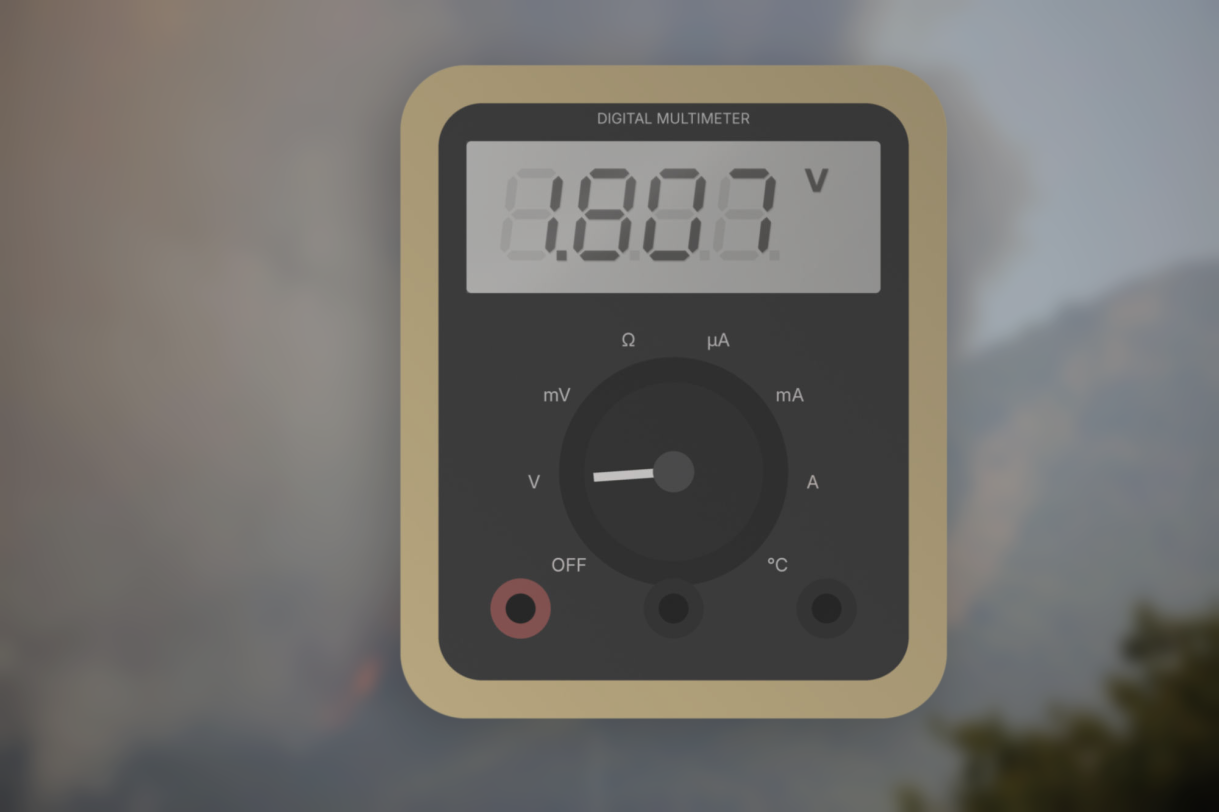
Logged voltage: **1.807** V
